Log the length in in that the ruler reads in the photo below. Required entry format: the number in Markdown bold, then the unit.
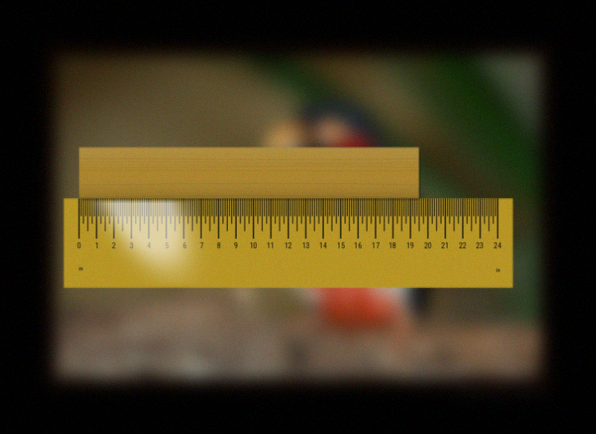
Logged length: **19.5** in
